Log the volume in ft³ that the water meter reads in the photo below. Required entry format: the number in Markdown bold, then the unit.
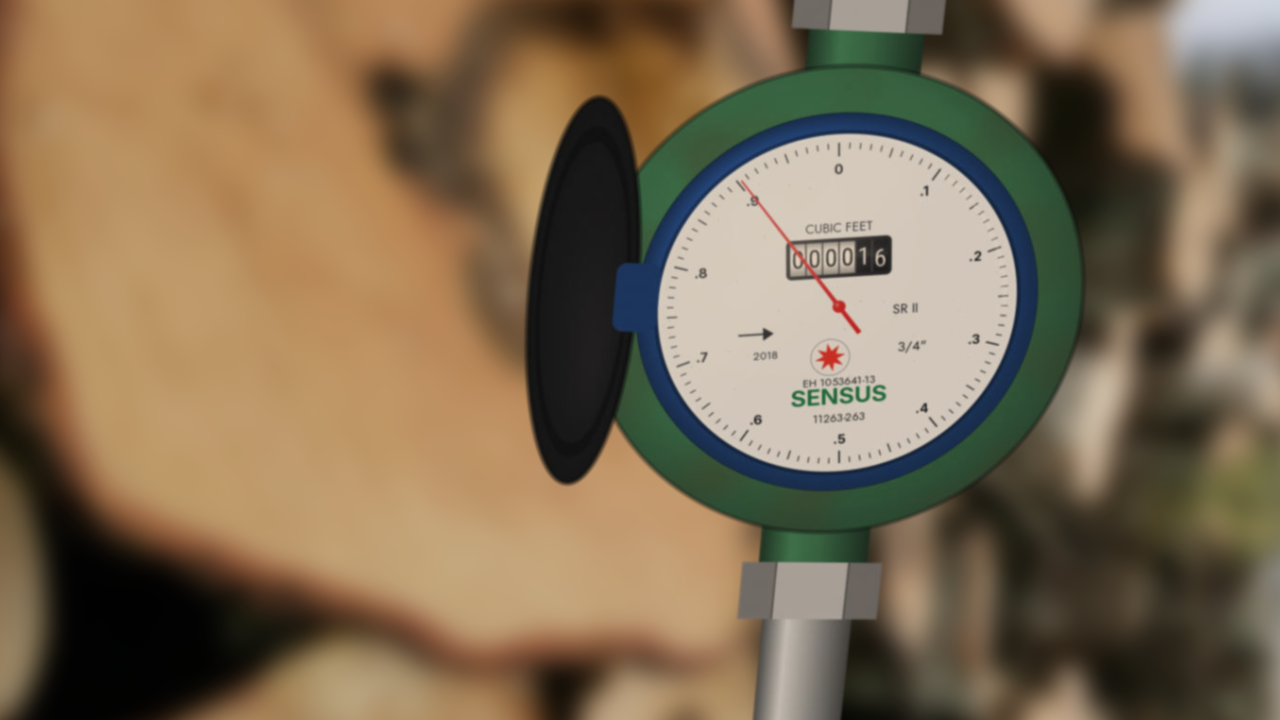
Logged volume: **15.90** ft³
